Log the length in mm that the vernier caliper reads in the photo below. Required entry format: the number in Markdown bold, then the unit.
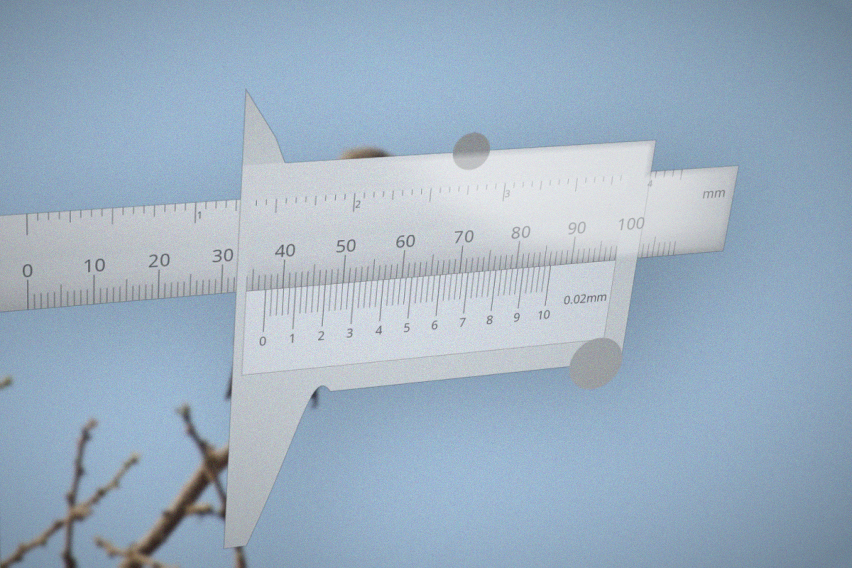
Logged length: **37.2** mm
